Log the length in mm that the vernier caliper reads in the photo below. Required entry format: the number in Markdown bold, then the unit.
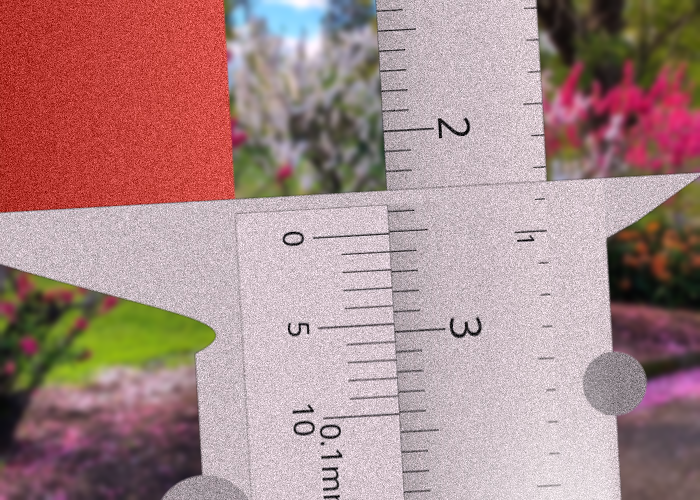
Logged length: **25.1** mm
